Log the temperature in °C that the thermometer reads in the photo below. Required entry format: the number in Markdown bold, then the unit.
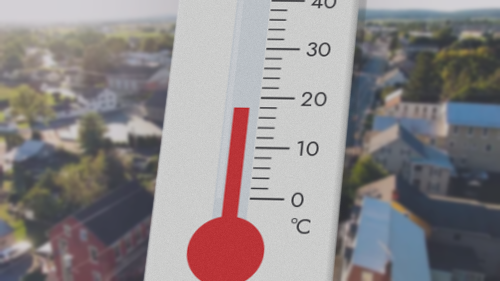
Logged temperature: **18** °C
